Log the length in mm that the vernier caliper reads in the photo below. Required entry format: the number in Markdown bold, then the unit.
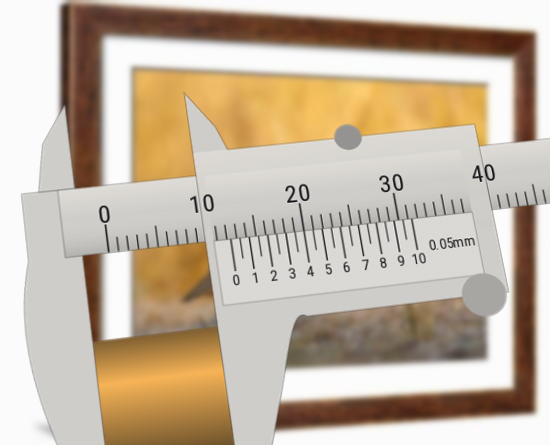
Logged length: **12.4** mm
